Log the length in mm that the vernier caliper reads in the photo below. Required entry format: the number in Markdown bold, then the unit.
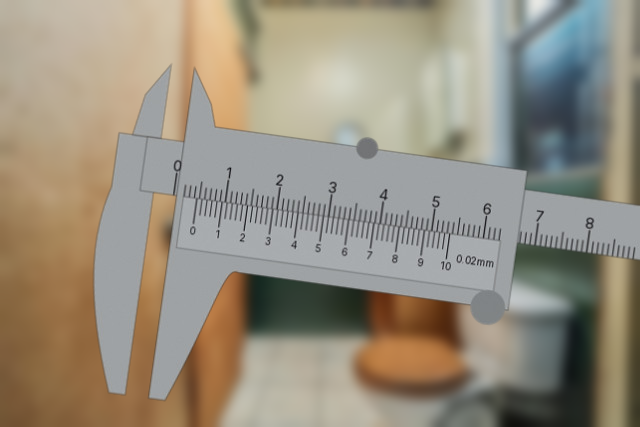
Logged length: **4.5** mm
